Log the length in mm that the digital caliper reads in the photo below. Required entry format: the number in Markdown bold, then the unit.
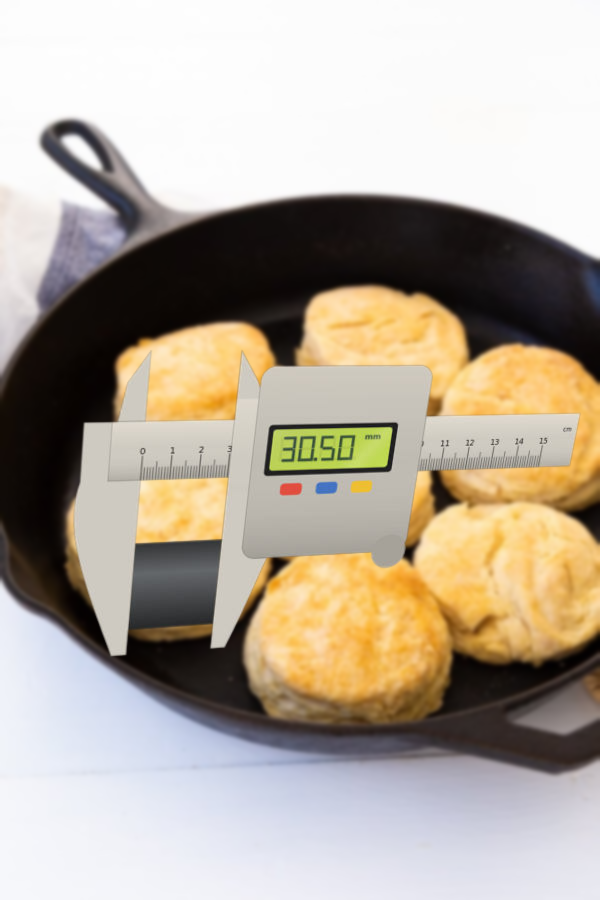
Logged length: **30.50** mm
